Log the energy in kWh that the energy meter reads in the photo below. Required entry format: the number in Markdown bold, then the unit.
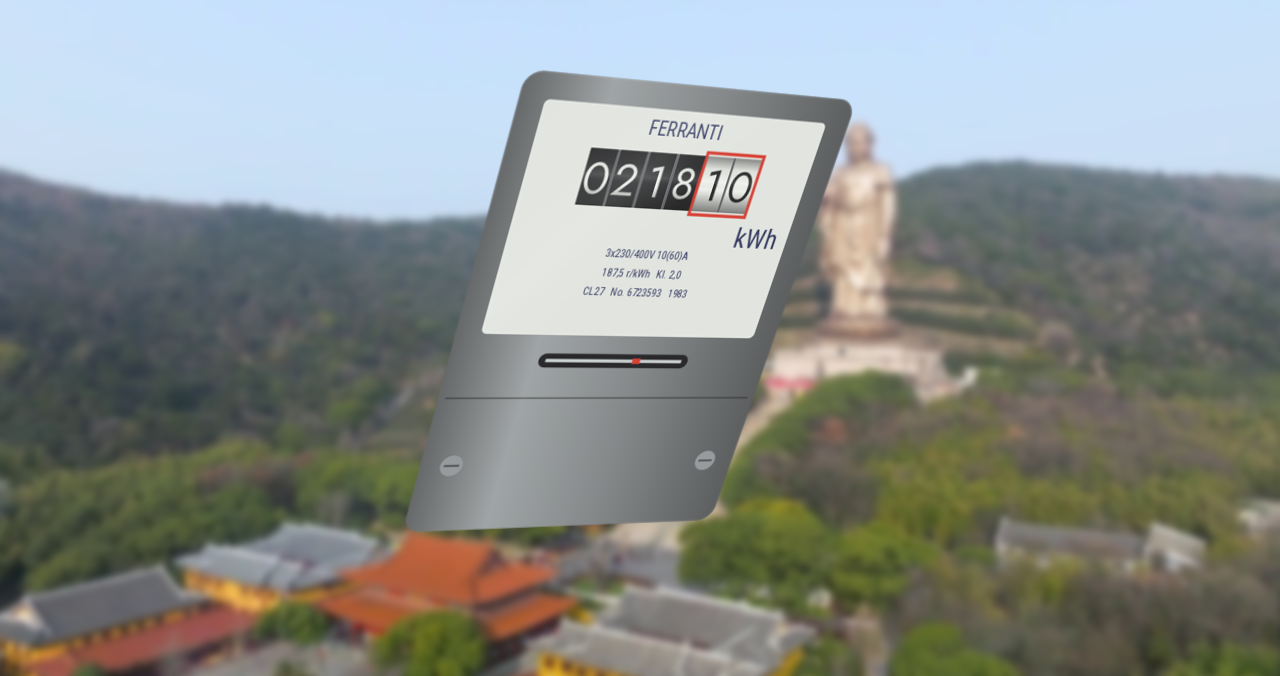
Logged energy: **218.10** kWh
